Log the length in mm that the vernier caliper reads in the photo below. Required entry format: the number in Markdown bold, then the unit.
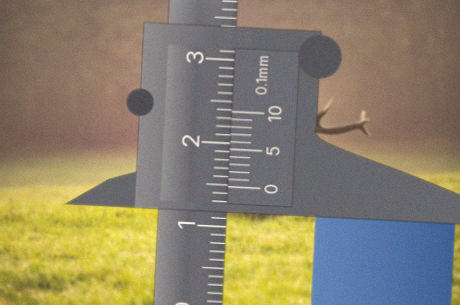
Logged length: **14.8** mm
